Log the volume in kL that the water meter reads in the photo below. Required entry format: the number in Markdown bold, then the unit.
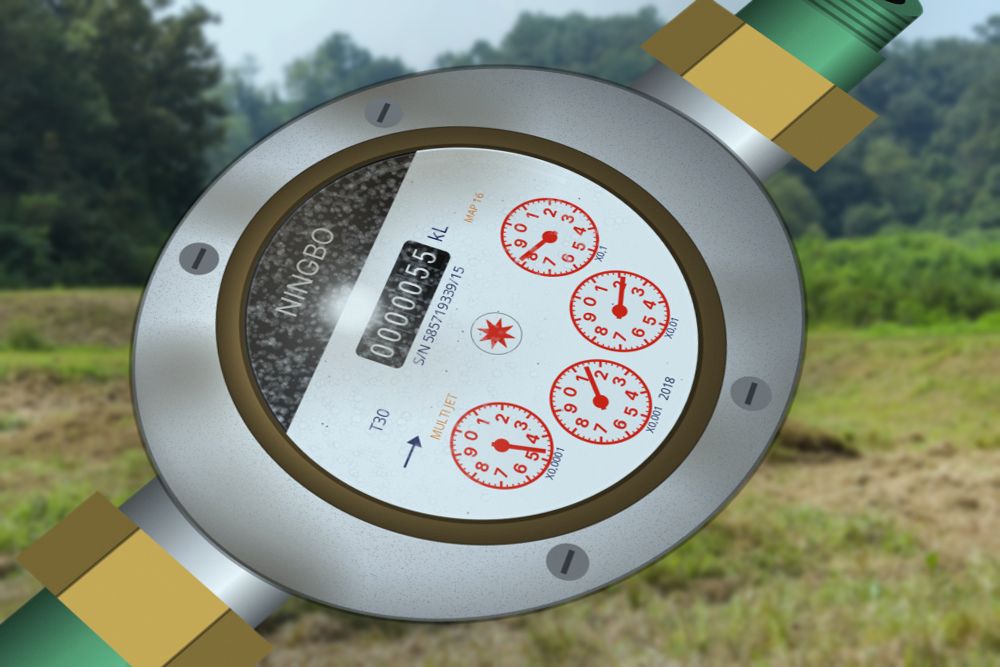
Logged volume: **55.8214** kL
